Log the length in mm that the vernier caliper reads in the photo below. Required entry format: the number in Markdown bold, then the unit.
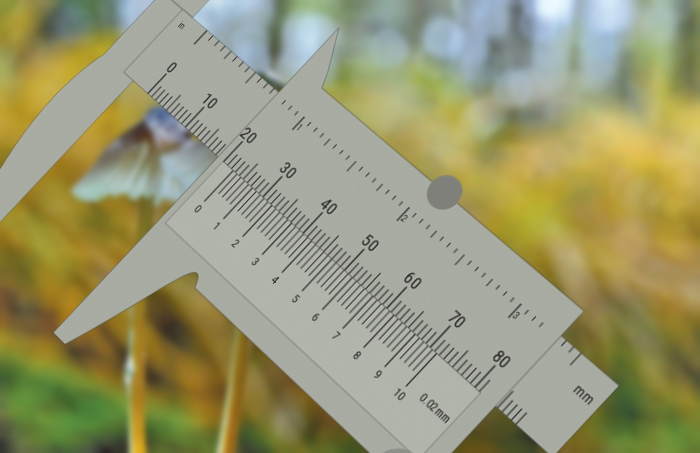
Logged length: **22.5** mm
